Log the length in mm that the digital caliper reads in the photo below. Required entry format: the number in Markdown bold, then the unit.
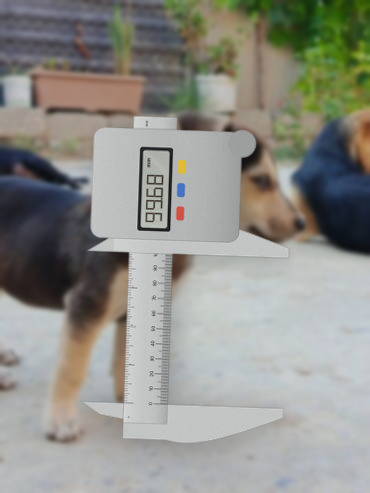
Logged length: **99.68** mm
